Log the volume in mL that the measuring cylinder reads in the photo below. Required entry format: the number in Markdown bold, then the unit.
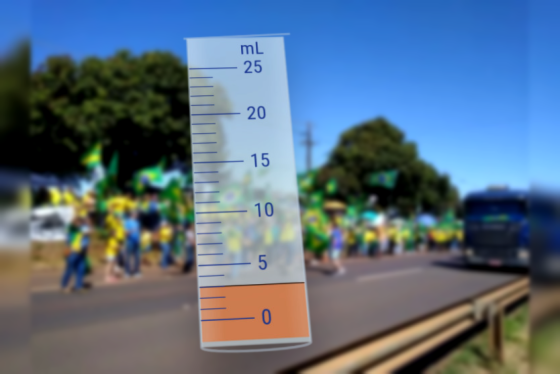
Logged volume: **3** mL
